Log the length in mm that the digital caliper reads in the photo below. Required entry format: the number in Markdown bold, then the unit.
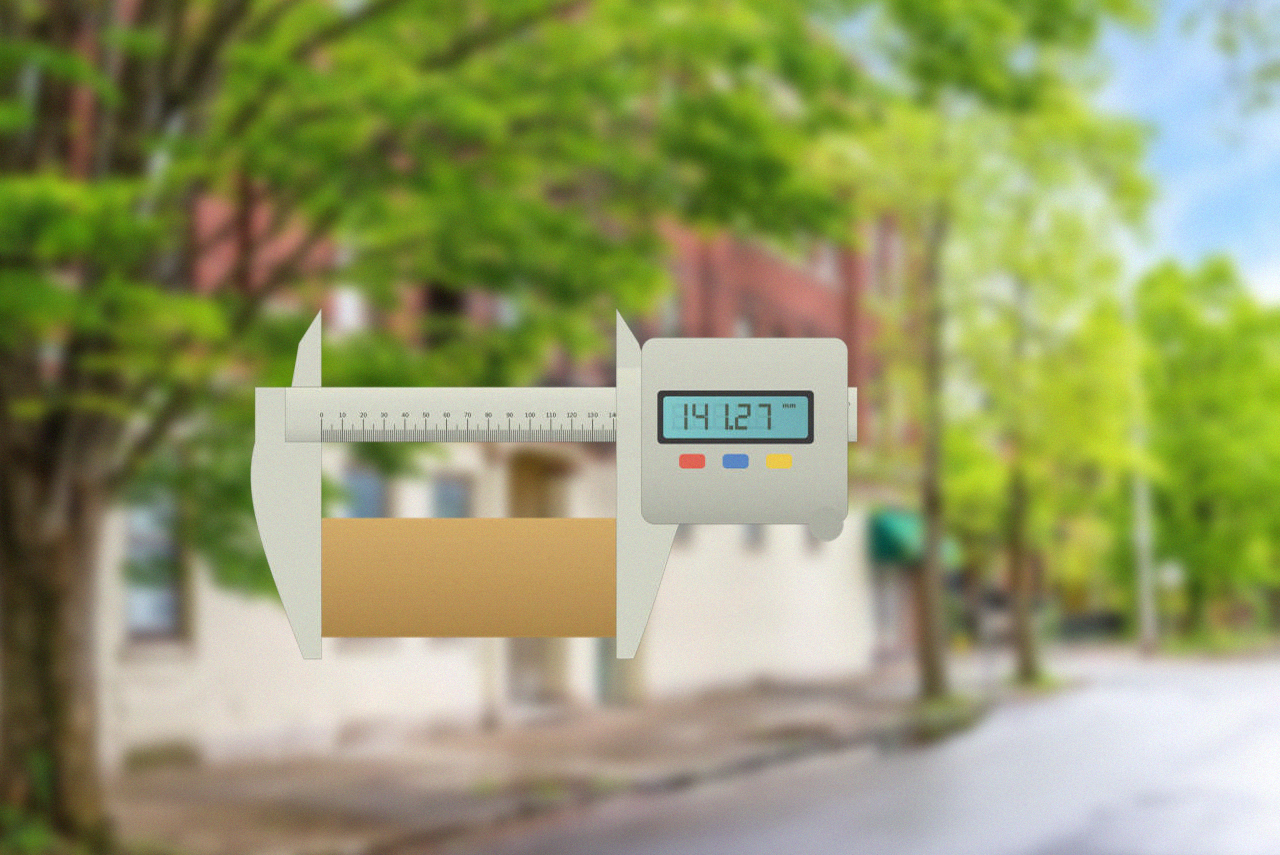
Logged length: **141.27** mm
